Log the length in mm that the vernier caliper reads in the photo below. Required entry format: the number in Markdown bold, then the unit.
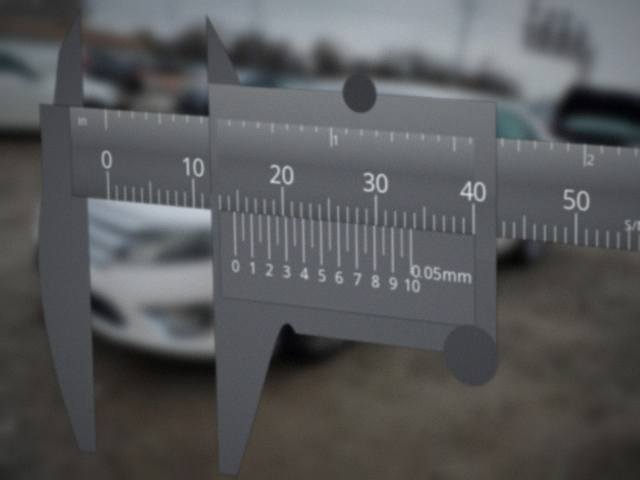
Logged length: **14.6** mm
